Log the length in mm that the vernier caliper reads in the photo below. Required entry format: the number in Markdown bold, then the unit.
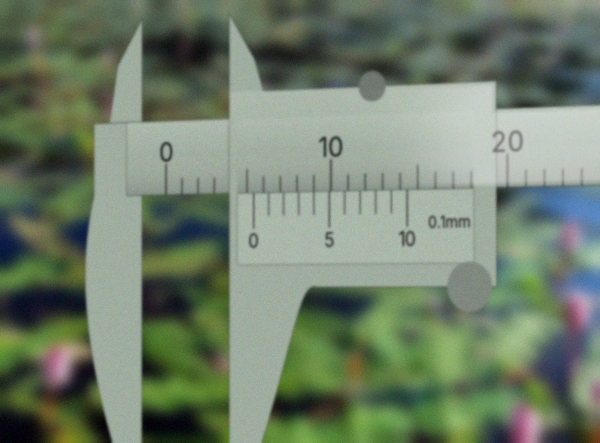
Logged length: **5.4** mm
